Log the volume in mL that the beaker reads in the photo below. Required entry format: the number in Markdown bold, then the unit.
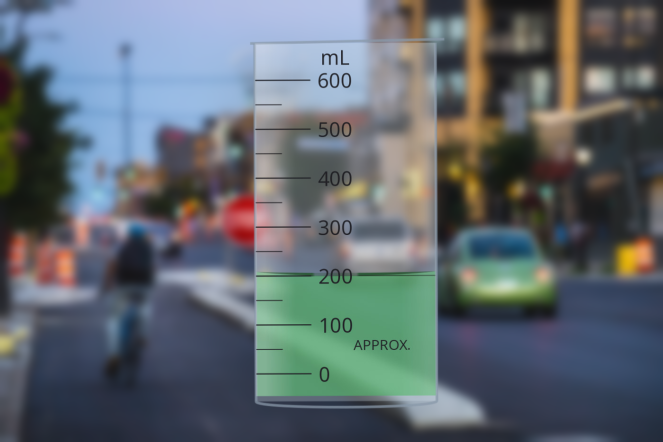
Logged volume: **200** mL
